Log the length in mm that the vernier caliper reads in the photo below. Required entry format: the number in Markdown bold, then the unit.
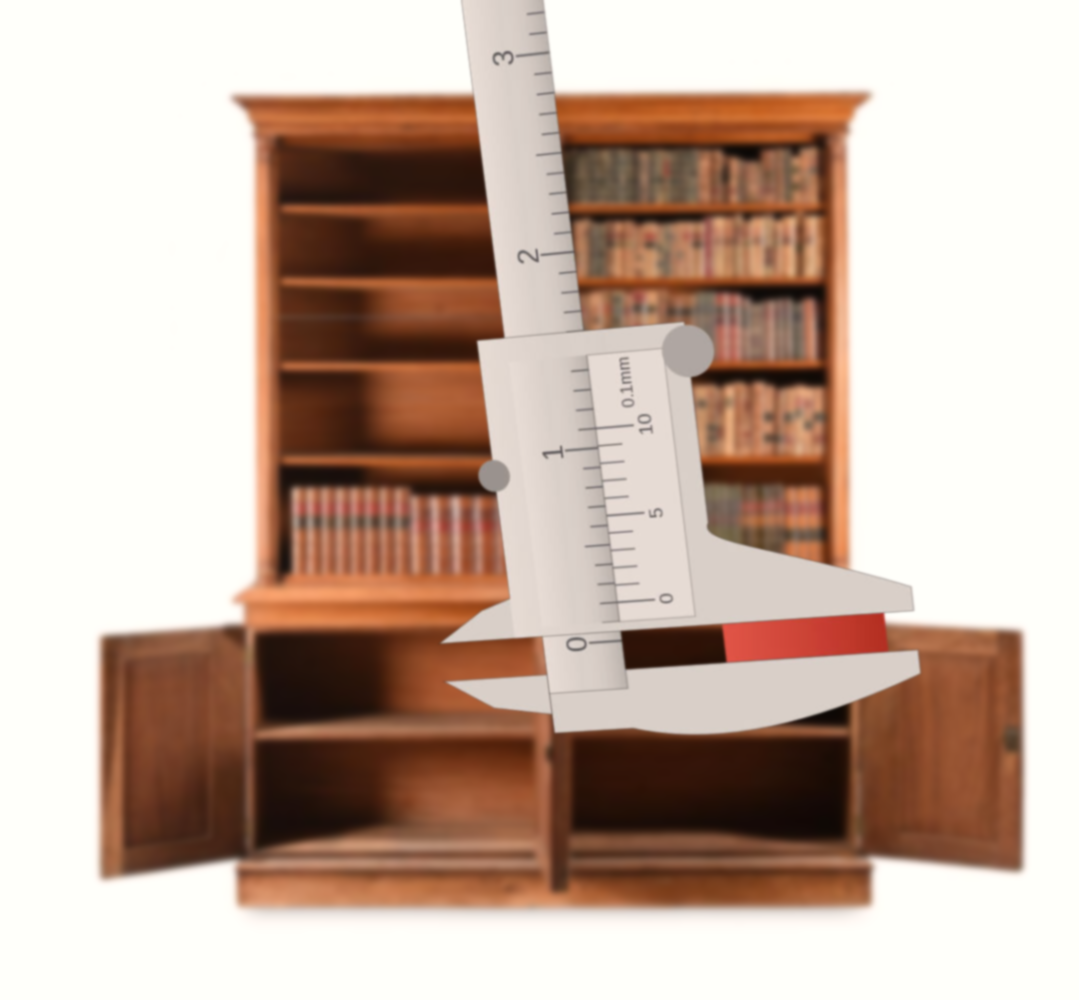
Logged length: **2.0** mm
